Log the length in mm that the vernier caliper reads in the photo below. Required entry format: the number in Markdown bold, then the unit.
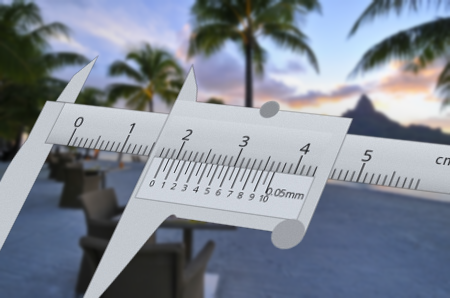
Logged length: **17.8** mm
